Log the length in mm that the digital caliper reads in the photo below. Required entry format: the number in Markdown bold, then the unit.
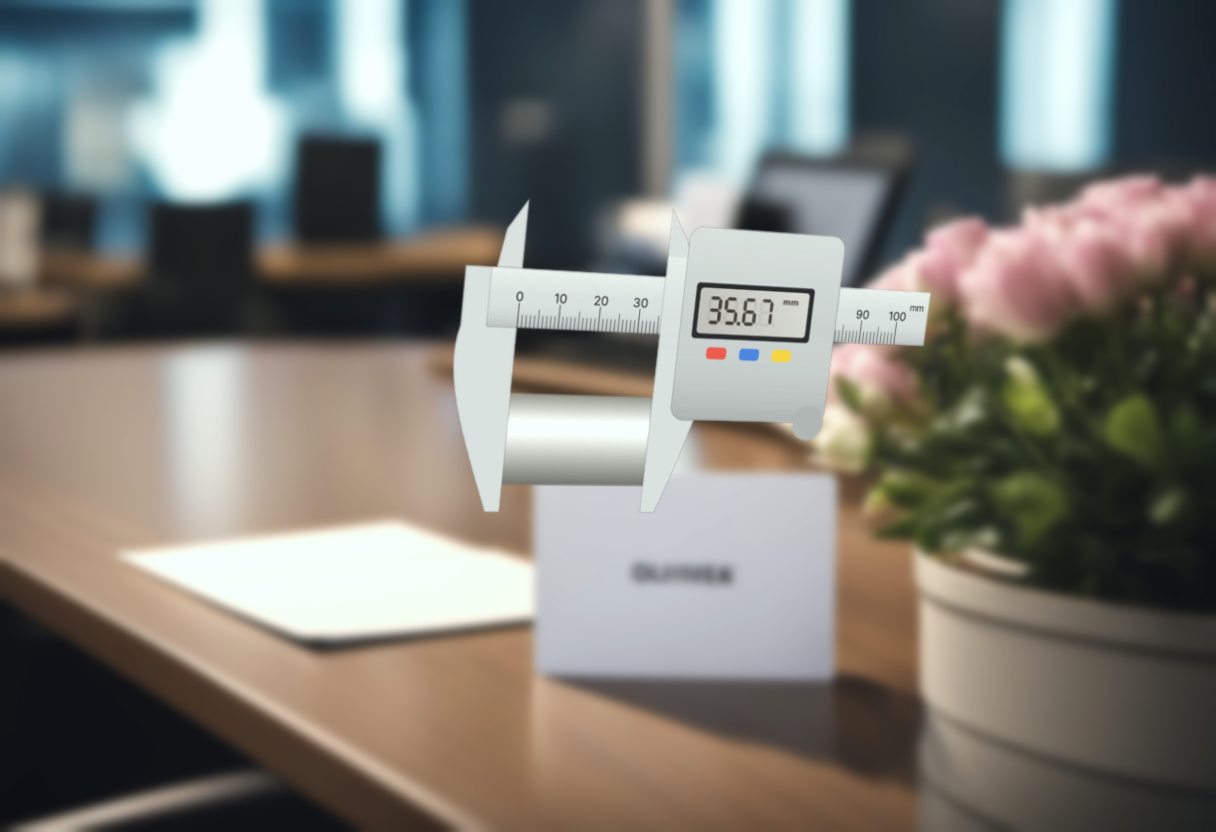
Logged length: **35.67** mm
